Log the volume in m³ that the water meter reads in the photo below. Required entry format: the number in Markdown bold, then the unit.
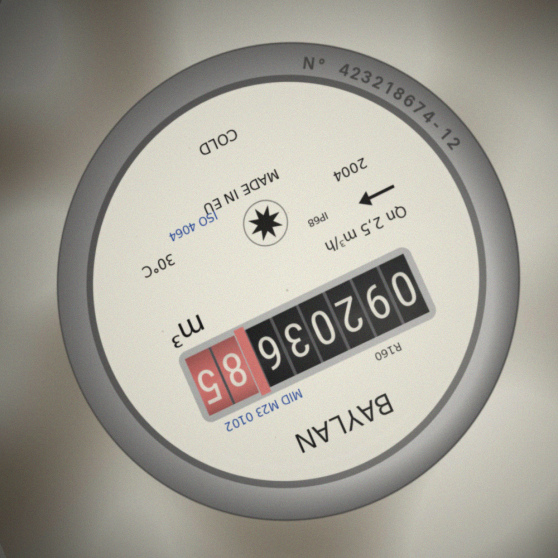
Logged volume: **92036.85** m³
